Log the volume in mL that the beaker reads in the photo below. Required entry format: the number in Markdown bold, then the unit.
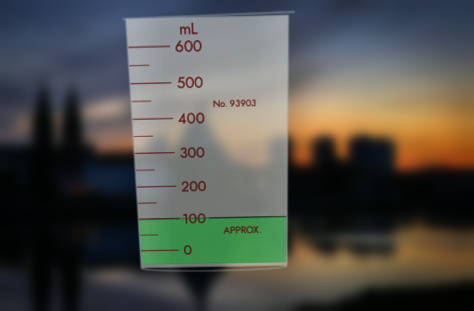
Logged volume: **100** mL
